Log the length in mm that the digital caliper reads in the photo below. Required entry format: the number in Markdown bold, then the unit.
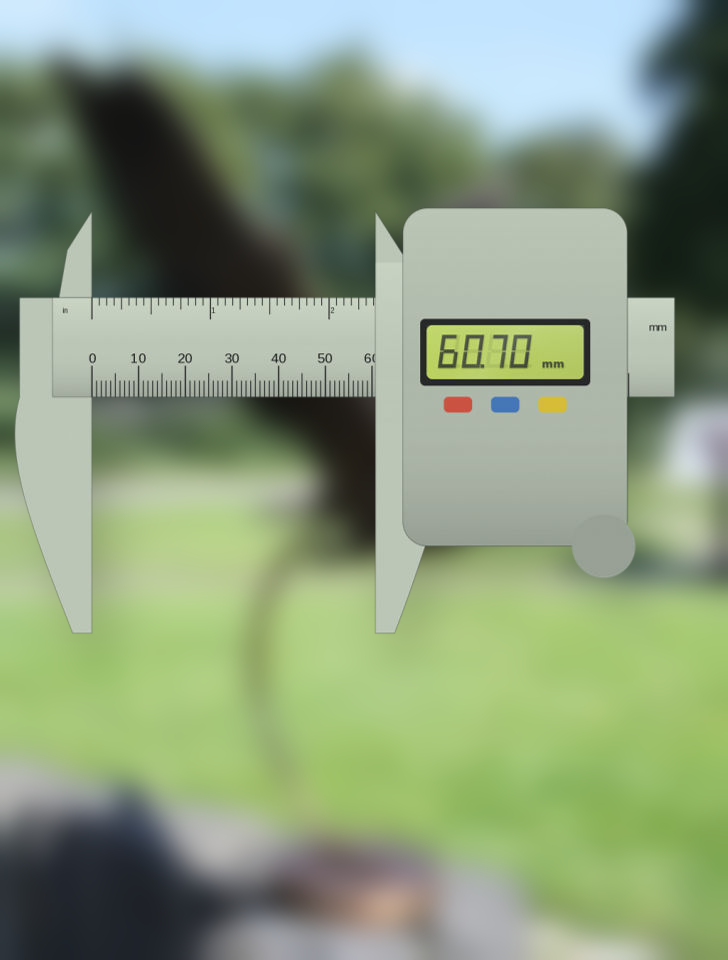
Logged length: **60.70** mm
